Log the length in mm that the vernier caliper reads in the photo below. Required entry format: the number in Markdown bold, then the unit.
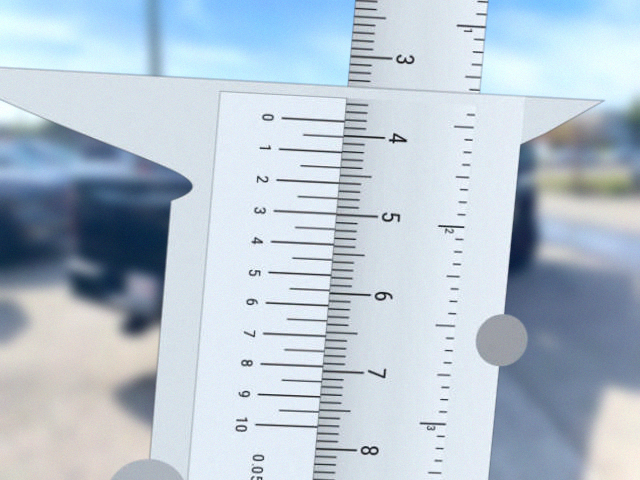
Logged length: **38.2** mm
